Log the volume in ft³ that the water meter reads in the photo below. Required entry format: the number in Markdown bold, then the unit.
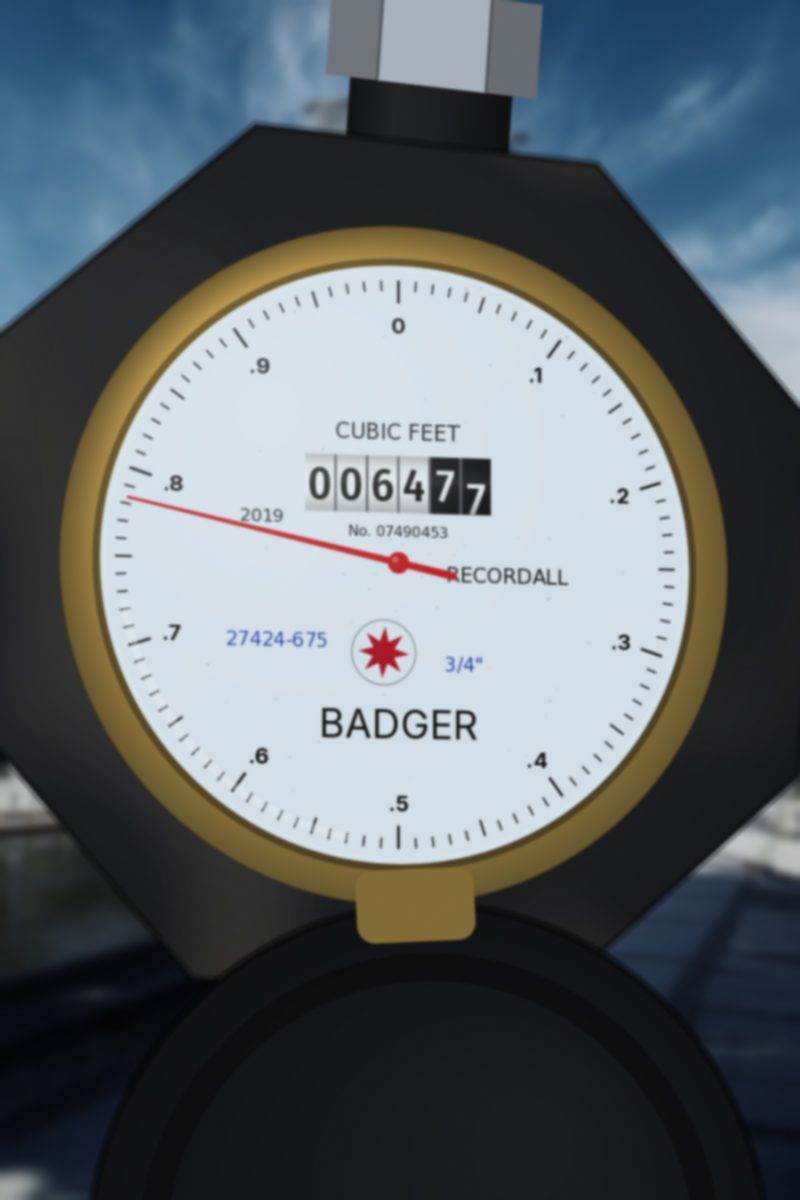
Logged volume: **6476.78** ft³
